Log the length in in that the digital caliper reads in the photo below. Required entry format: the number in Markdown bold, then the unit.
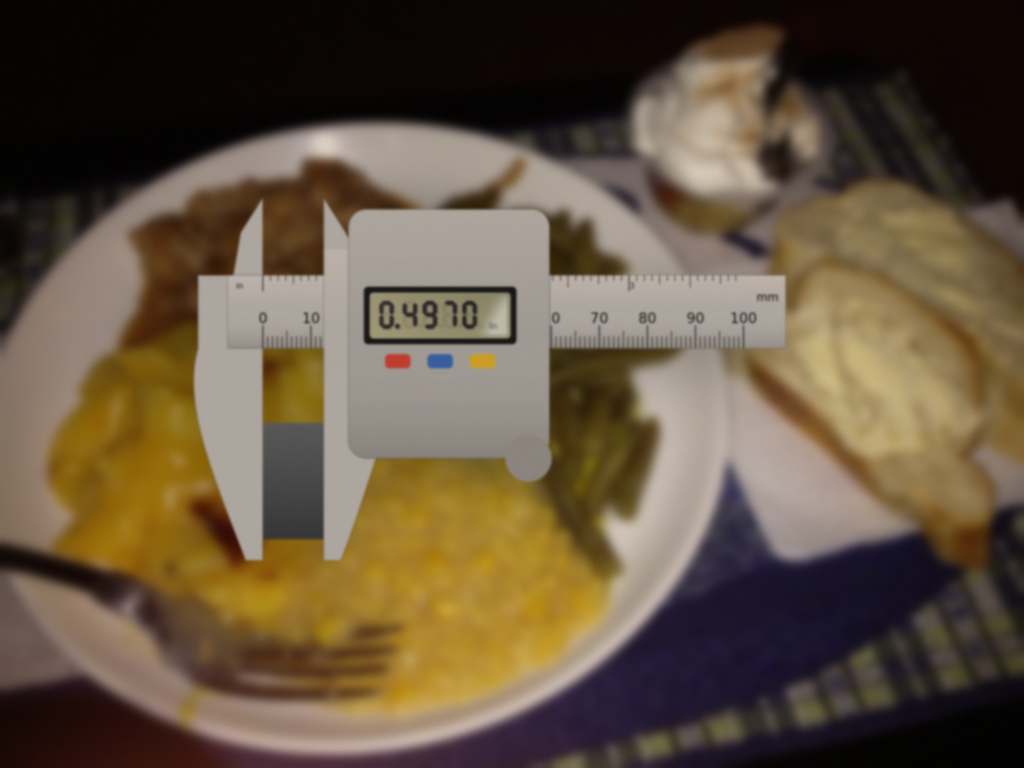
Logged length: **0.4970** in
